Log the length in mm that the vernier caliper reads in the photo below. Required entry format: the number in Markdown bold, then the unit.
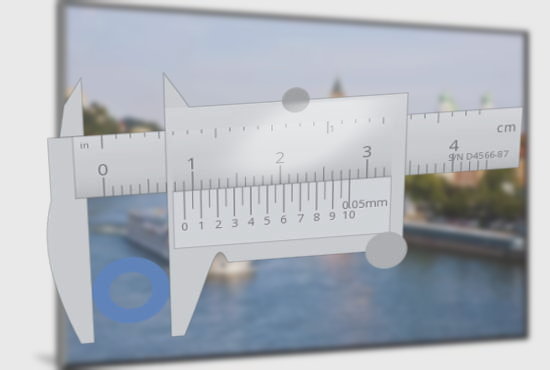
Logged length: **9.0** mm
